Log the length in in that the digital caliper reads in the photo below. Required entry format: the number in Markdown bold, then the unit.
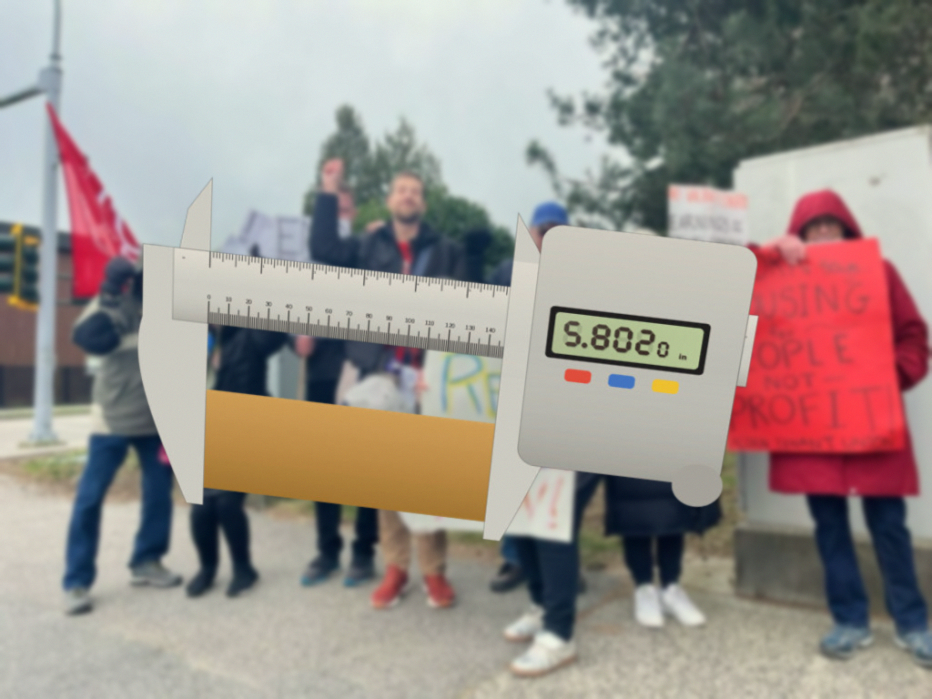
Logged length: **5.8020** in
